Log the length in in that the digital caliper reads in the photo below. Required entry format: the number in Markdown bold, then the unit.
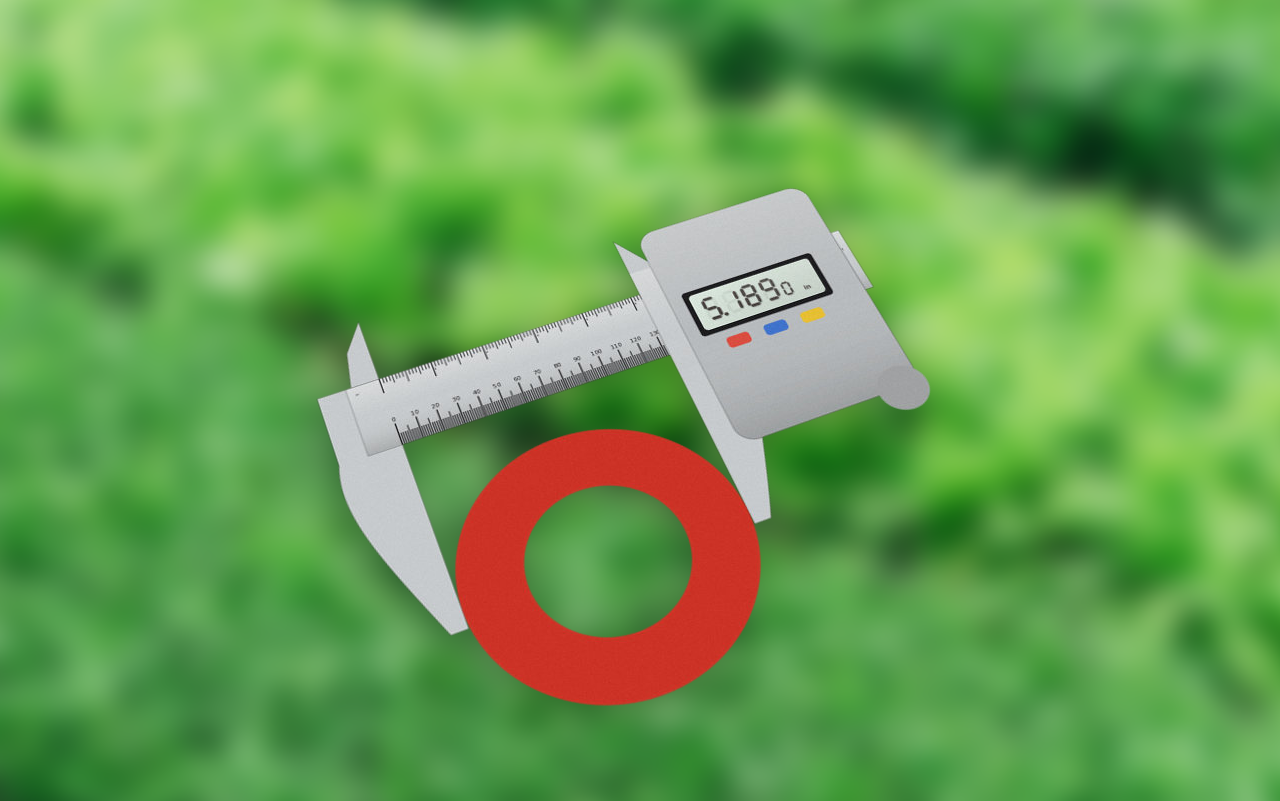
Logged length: **5.1890** in
